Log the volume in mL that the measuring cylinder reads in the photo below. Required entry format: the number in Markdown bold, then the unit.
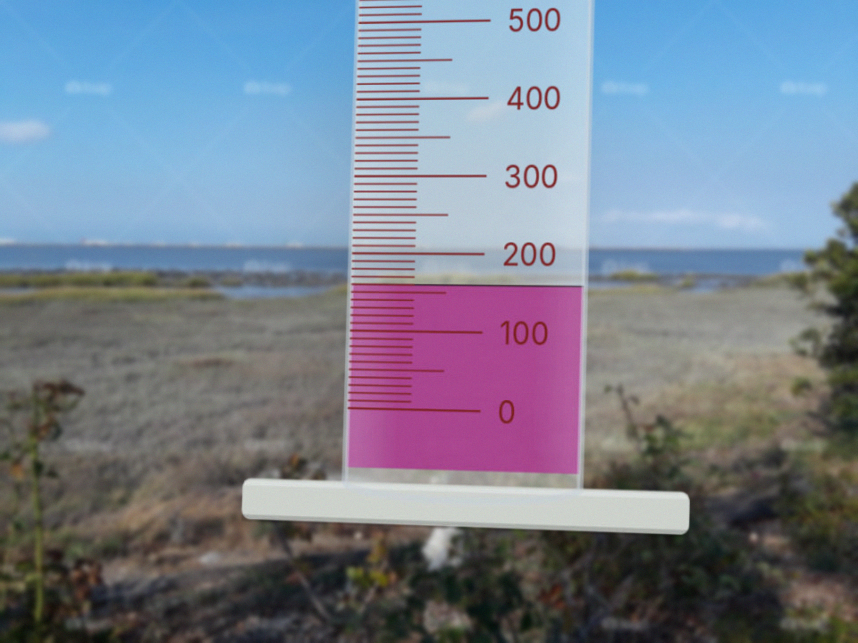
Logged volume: **160** mL
